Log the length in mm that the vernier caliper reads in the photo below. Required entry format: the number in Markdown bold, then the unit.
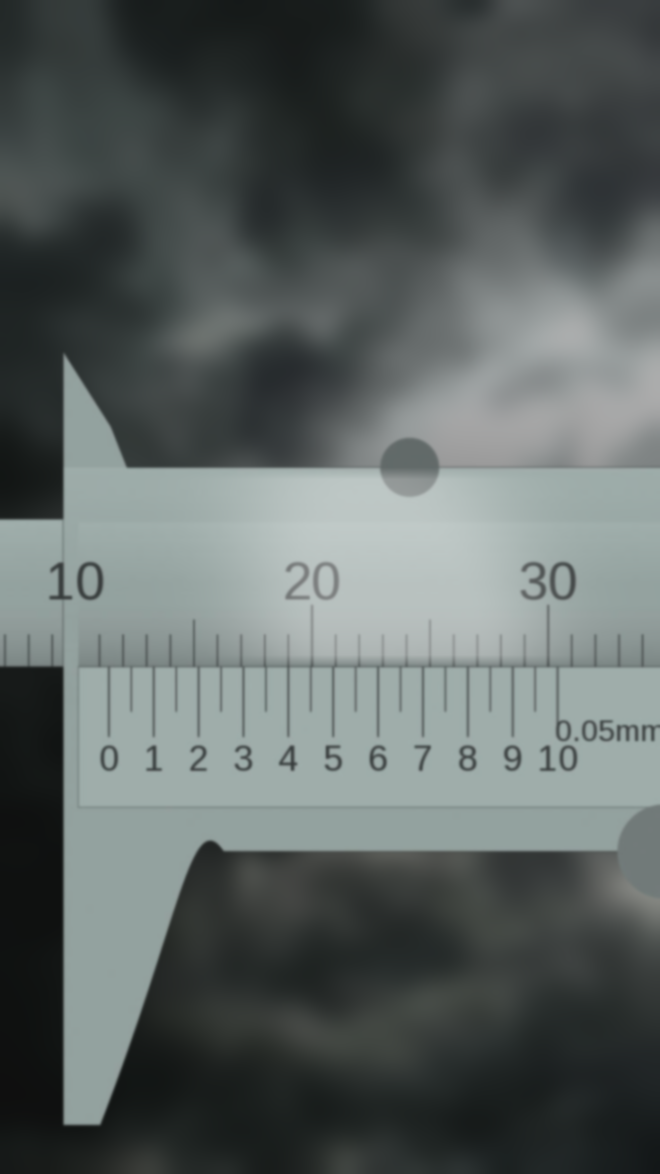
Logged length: **11.4** mm
